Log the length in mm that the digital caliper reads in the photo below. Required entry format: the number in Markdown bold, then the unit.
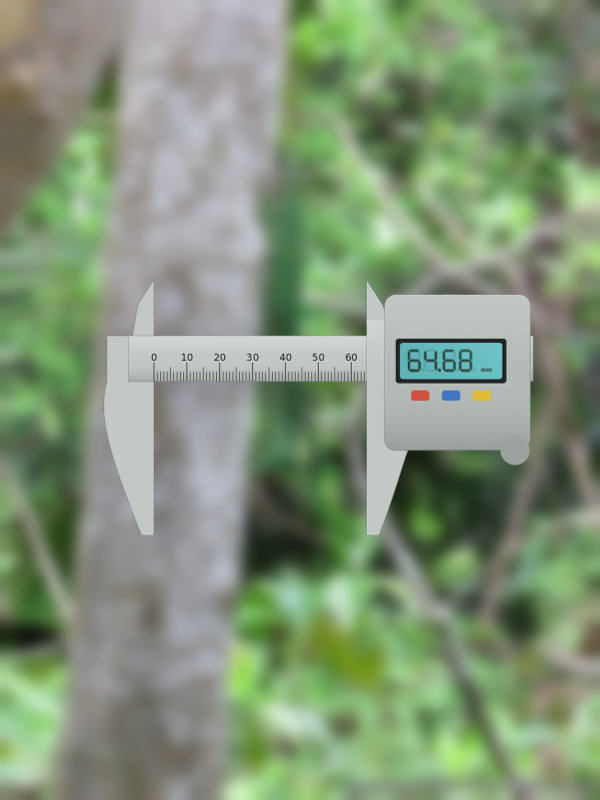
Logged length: **64.68** mm
